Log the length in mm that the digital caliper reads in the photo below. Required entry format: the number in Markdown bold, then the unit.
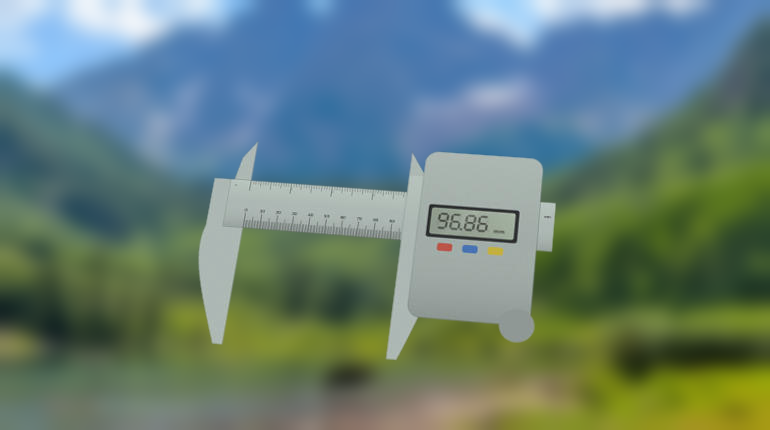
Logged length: **96.86** mm
